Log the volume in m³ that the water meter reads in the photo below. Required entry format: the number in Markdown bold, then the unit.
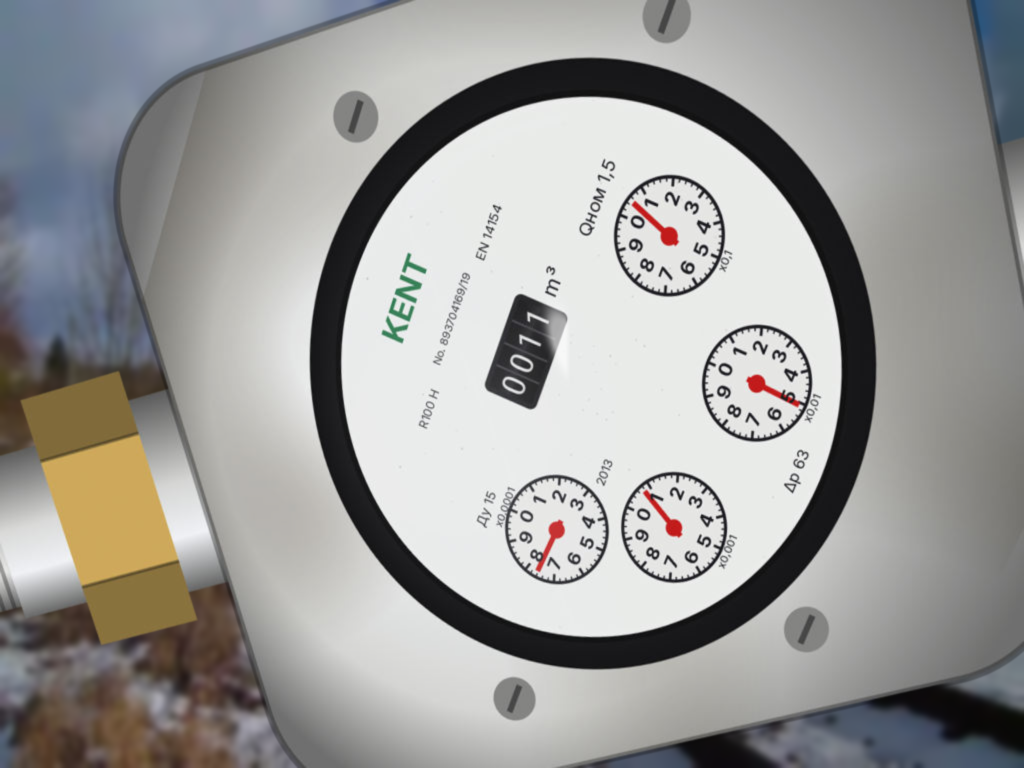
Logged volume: **11.0507** m³
